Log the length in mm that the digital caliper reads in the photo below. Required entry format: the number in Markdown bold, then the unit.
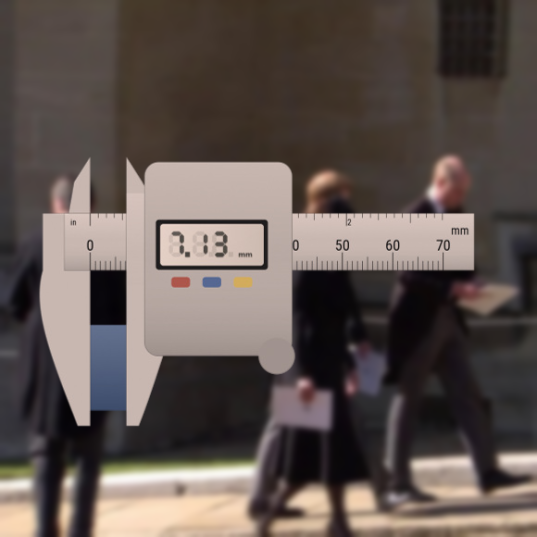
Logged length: **7.13** mm
